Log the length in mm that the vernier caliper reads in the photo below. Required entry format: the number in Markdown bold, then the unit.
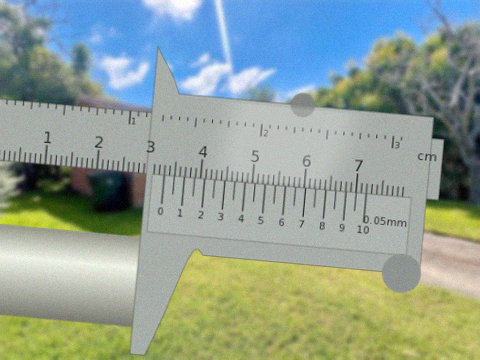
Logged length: **33.0** mm
